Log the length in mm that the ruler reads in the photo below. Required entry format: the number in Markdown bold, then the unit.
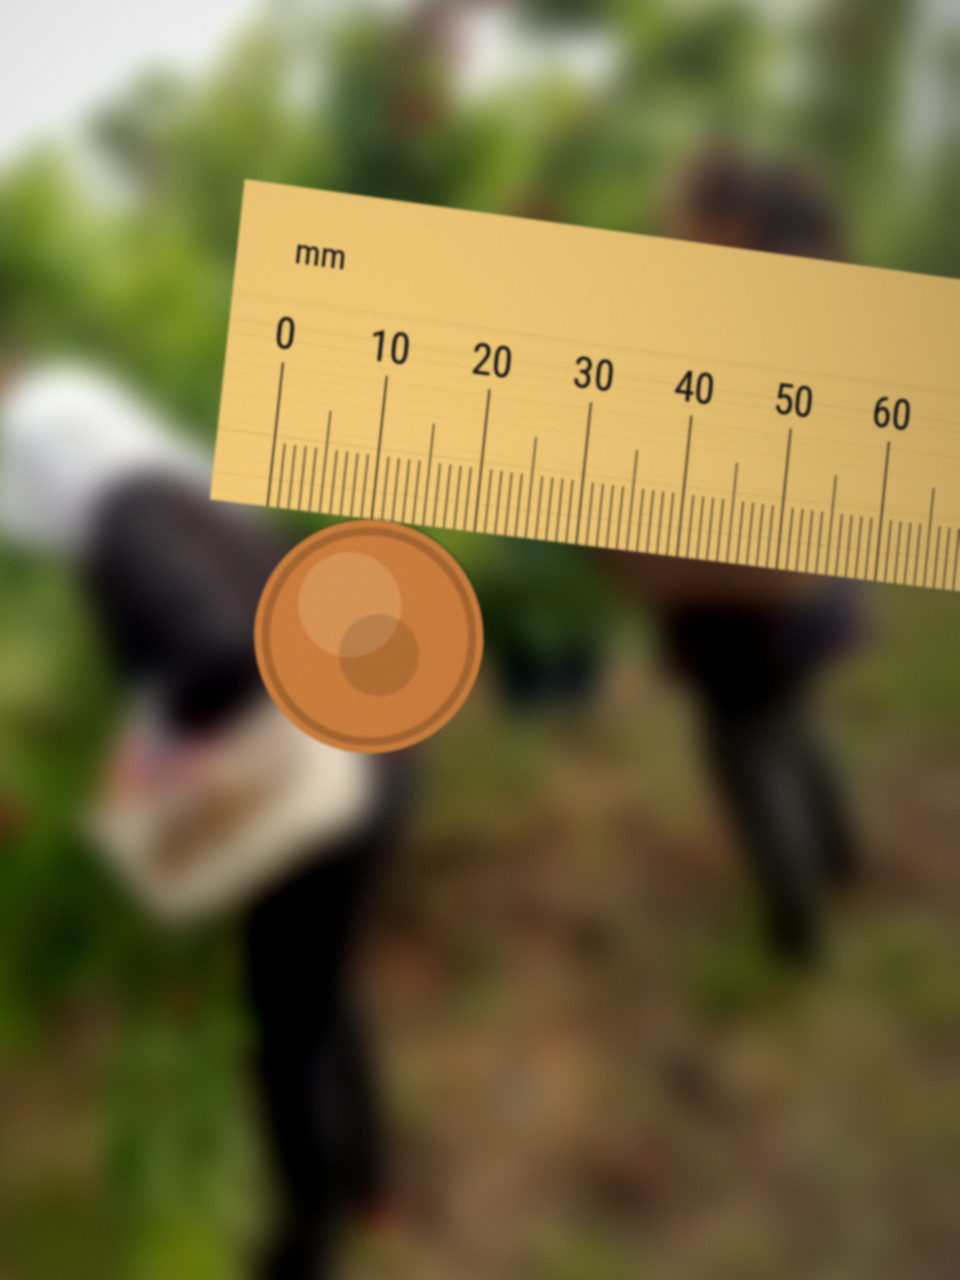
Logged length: **22** mm
